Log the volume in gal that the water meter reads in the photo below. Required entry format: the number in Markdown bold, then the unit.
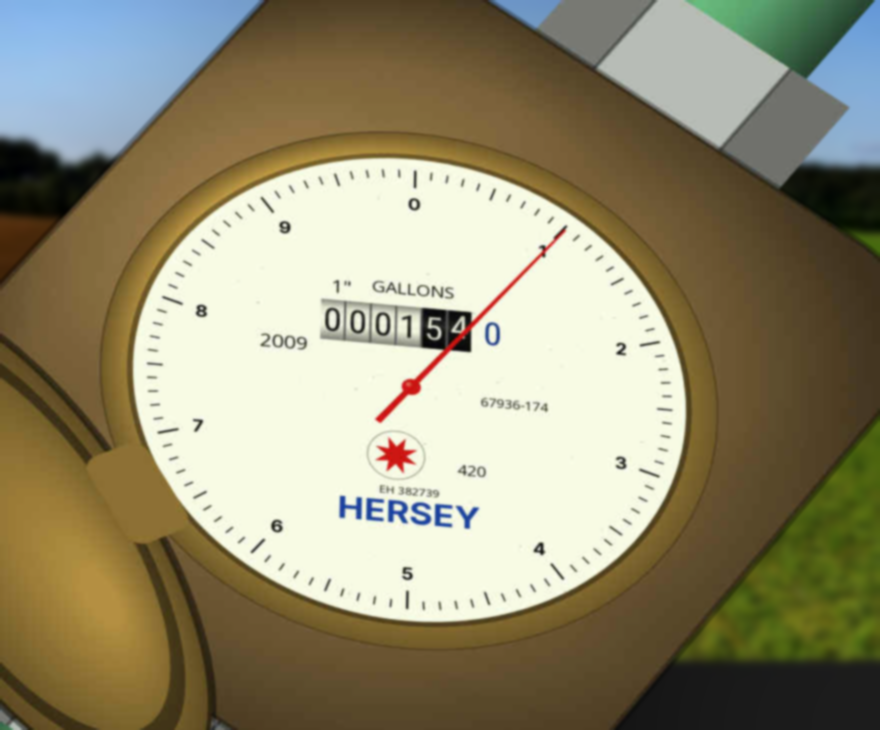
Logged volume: **1541.0** gal
